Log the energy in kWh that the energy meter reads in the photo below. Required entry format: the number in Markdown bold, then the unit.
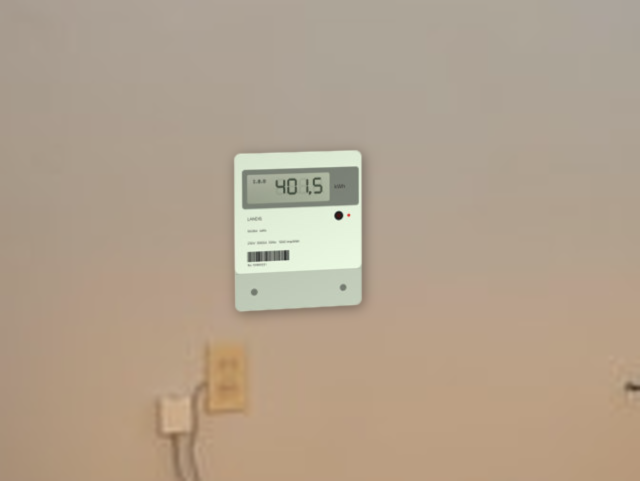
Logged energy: **401.5** kWh
